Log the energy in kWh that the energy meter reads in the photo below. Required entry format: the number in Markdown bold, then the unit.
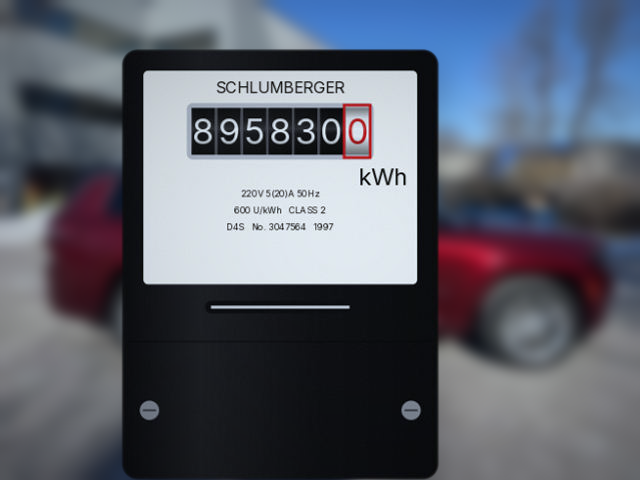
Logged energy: **895830.0** kWh
